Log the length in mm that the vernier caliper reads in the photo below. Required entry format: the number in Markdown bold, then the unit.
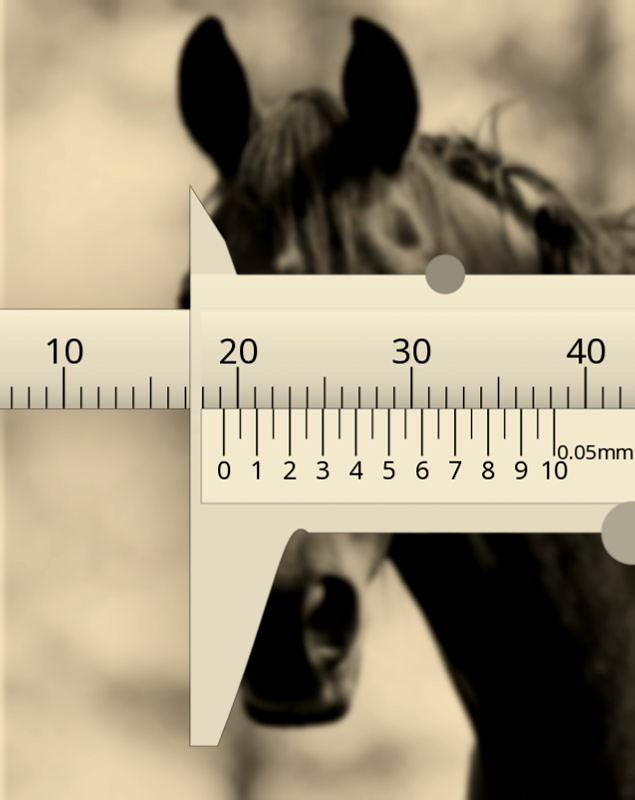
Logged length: **19.2** mm
